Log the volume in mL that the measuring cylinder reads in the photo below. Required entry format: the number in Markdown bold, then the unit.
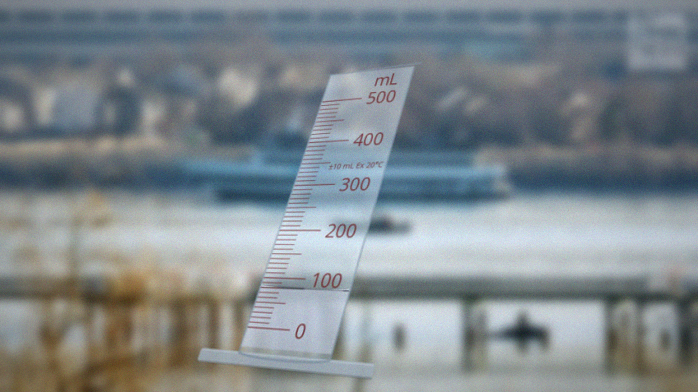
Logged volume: **80** mL
